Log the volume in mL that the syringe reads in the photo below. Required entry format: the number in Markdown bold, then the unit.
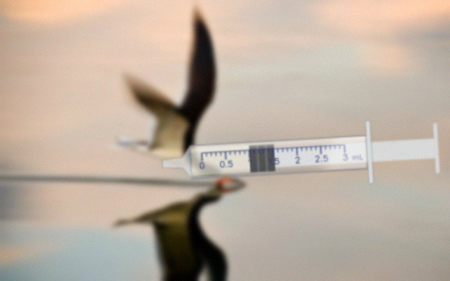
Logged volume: **1** mL
